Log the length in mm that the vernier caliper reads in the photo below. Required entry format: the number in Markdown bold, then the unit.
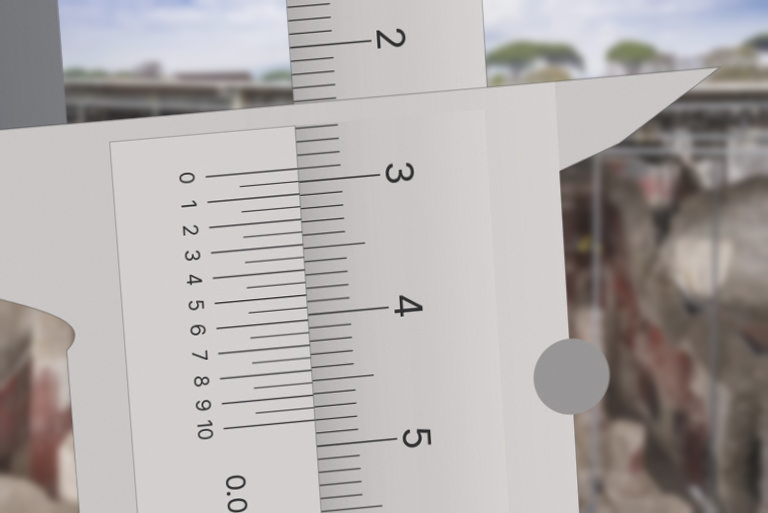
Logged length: **29.0** mm
